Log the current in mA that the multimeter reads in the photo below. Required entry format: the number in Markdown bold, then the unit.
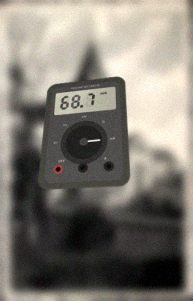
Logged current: **68.7** mA
